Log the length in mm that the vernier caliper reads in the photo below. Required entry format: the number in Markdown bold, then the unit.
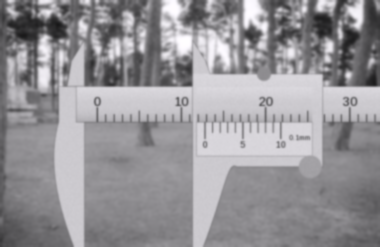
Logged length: **12.8** mm
